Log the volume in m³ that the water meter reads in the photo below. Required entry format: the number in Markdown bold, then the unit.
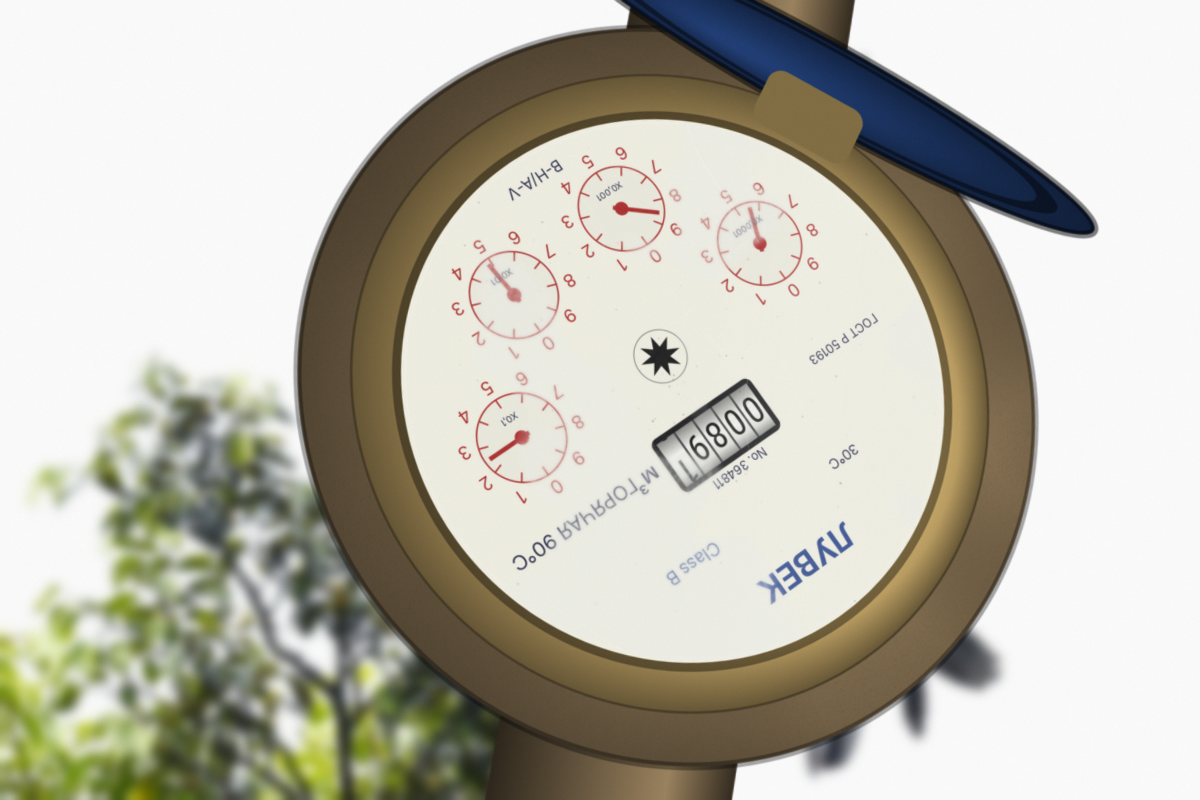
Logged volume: **891.2485** m³
